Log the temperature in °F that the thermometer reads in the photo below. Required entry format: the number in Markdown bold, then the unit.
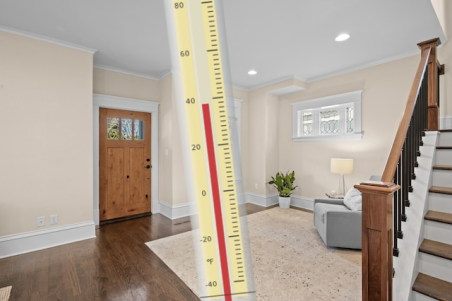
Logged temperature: **38** °F
